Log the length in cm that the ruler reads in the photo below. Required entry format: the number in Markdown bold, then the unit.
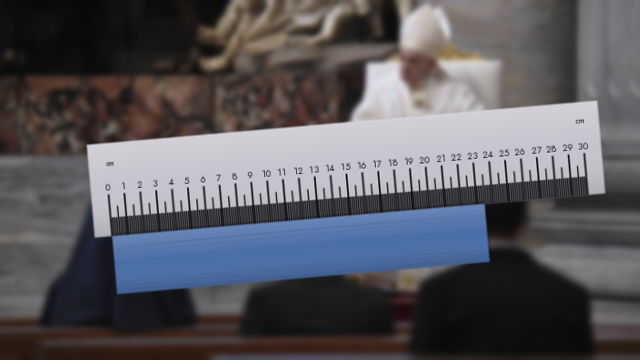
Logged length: **23.5** cm
